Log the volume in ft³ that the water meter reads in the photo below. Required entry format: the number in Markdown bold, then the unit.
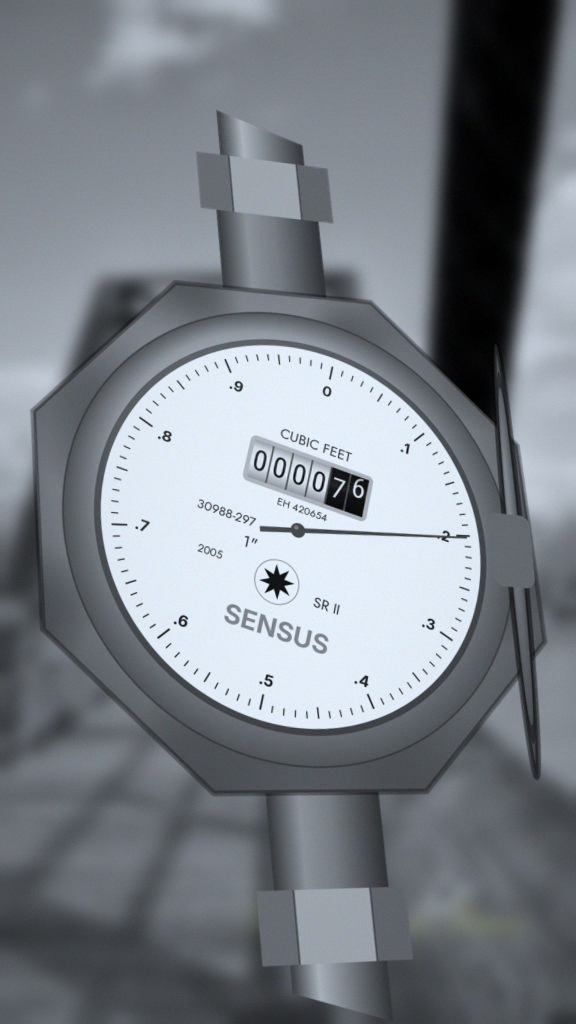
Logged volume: **76.20** ft³
